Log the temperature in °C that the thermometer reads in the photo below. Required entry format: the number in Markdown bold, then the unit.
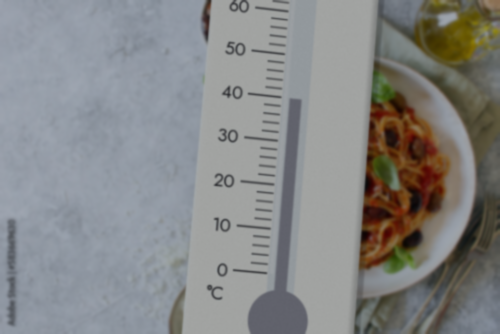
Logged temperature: **40** °C
